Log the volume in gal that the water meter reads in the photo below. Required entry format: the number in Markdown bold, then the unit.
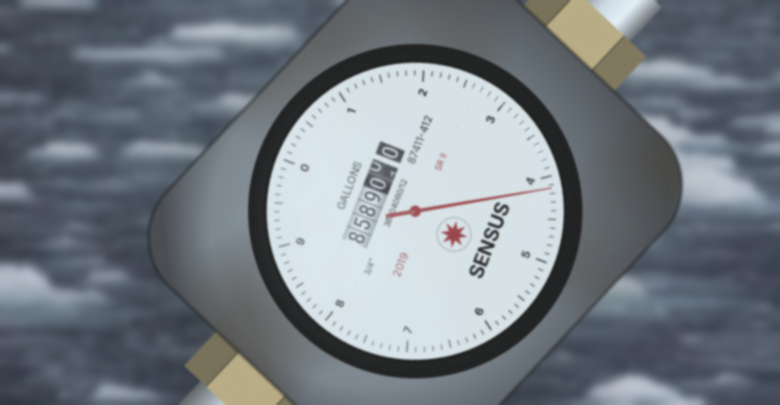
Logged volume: **8589004.1** gal
